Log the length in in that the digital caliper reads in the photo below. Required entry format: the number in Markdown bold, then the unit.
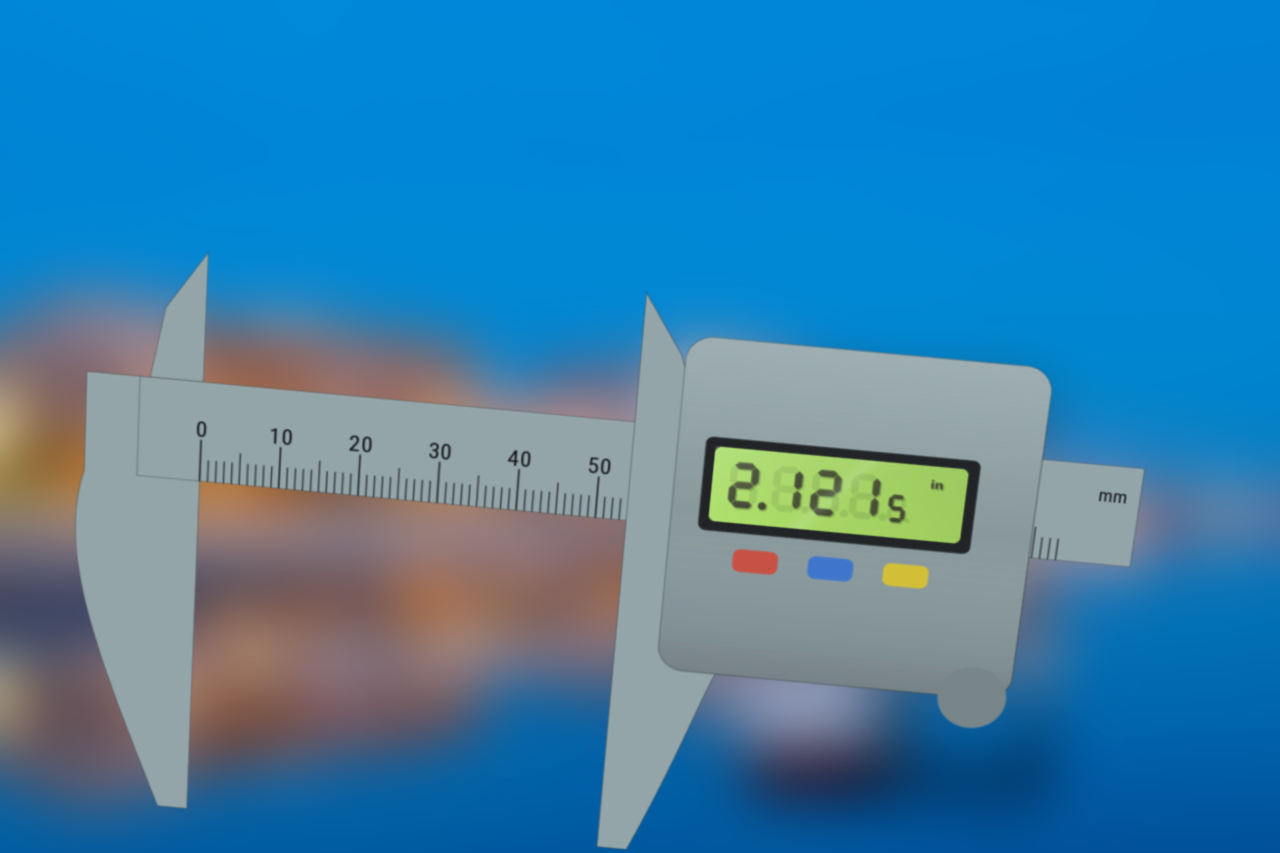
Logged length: **2.1215** in
